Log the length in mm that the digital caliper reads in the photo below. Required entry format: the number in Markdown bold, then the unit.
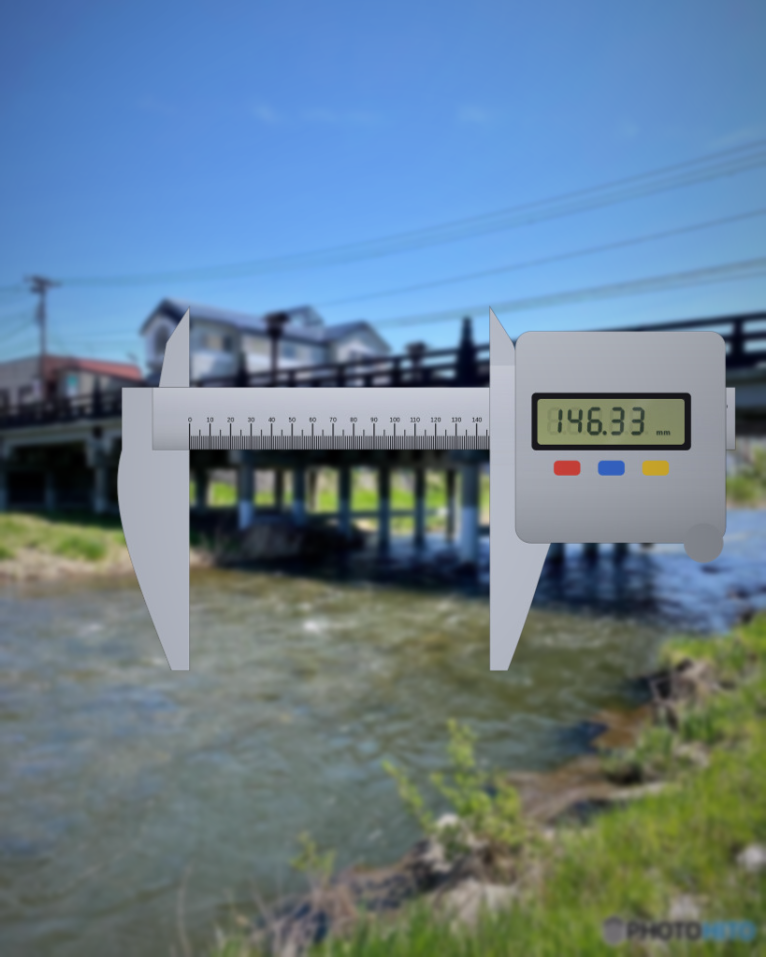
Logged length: **146.33** mm
